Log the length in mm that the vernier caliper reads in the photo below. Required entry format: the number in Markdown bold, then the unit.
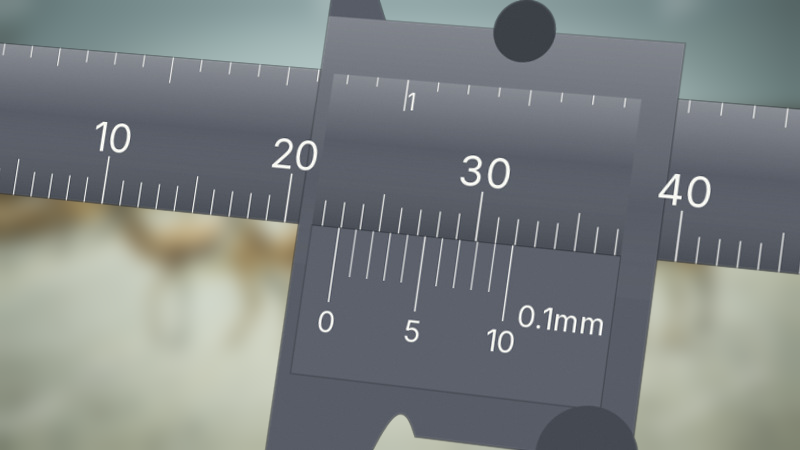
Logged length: **22.9** mm
